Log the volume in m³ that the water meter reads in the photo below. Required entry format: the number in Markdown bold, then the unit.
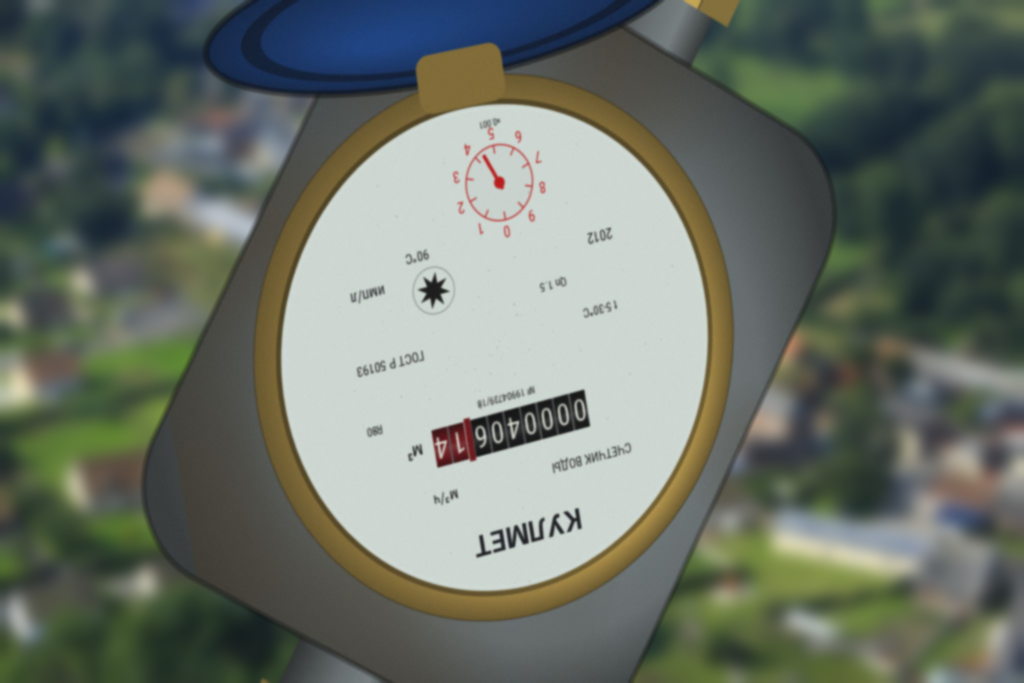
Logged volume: **406.144** m³
